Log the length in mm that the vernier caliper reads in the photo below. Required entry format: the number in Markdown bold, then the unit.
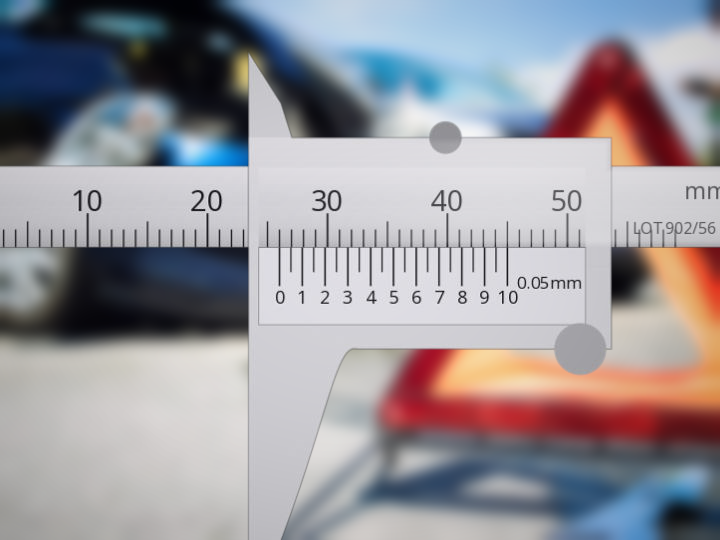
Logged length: **26.0** mm
